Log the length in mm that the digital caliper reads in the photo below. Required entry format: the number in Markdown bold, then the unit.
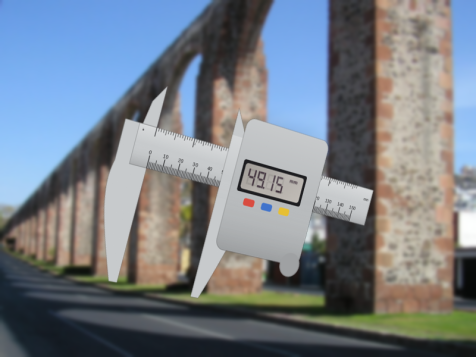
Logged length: **49.15** mm
